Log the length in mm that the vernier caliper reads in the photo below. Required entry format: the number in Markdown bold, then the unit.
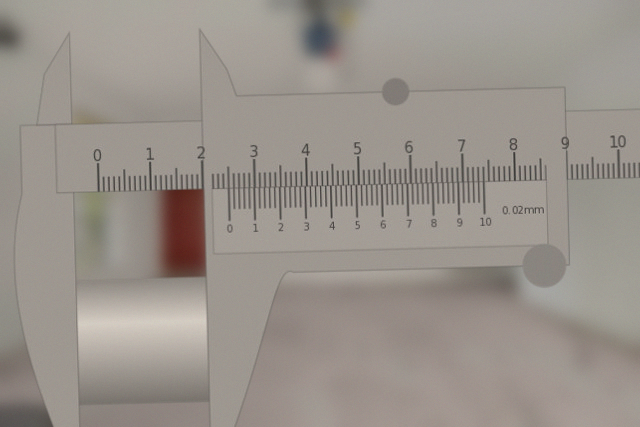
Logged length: **25.0** mm
